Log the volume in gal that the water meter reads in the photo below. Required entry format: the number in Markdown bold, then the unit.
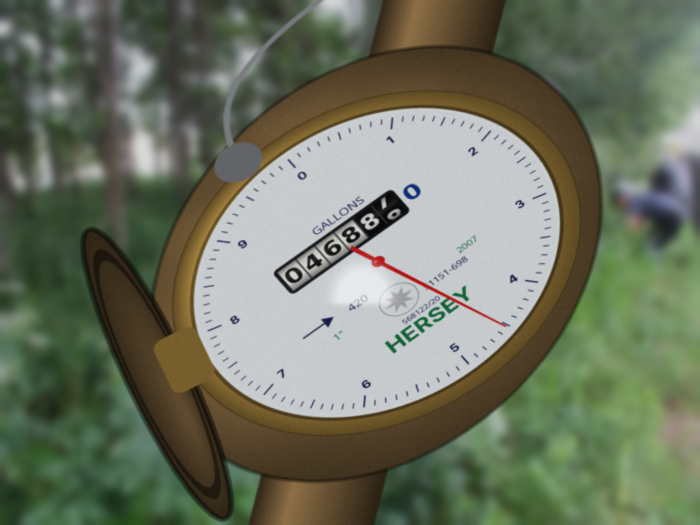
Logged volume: **468874.5** gal
